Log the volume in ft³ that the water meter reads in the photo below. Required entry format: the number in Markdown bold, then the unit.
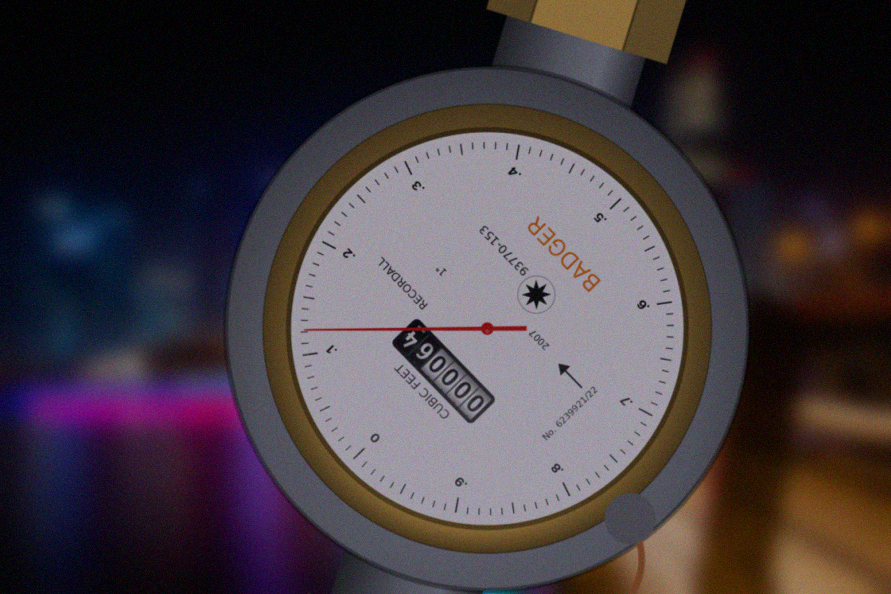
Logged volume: **64.12** ft³
